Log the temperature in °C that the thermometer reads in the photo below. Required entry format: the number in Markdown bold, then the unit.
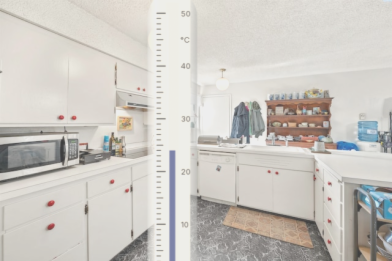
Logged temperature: **24** °C
